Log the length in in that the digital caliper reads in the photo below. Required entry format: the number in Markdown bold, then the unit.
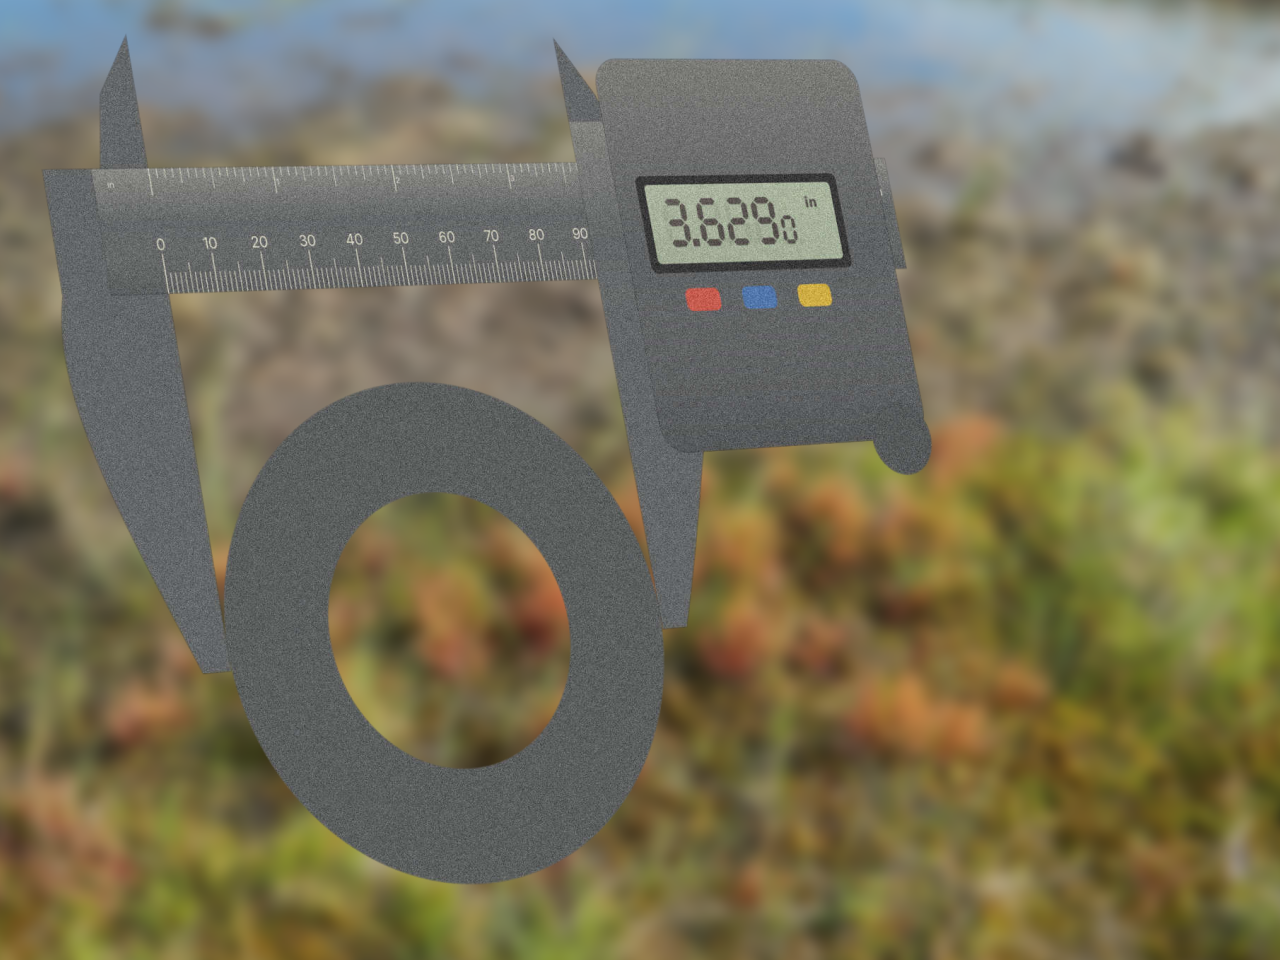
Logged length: **3.6290** in
